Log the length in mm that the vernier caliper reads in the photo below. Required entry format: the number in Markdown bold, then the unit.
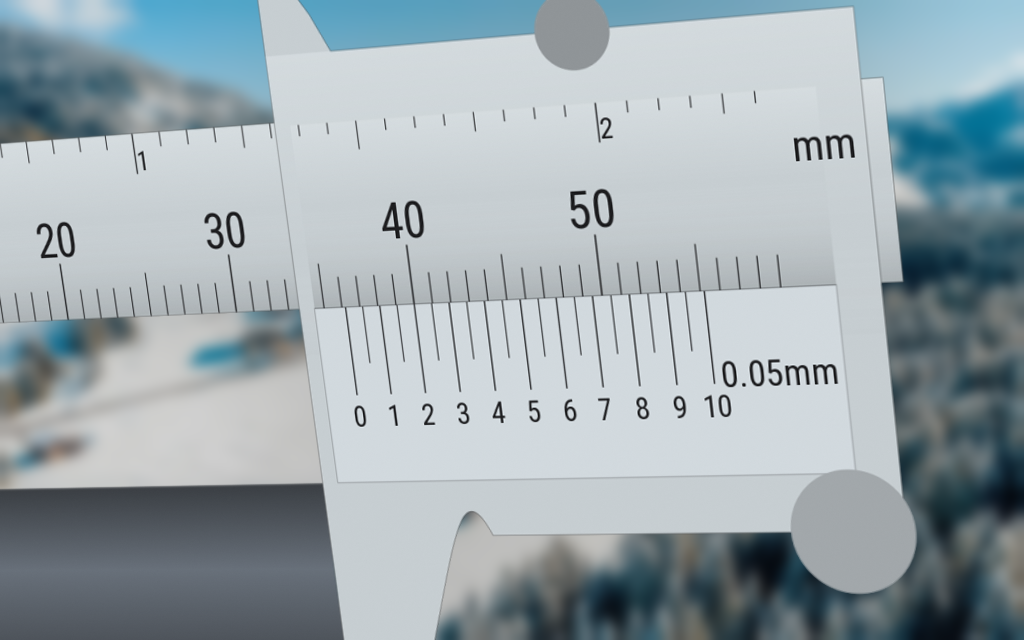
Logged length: **36.2** mm
